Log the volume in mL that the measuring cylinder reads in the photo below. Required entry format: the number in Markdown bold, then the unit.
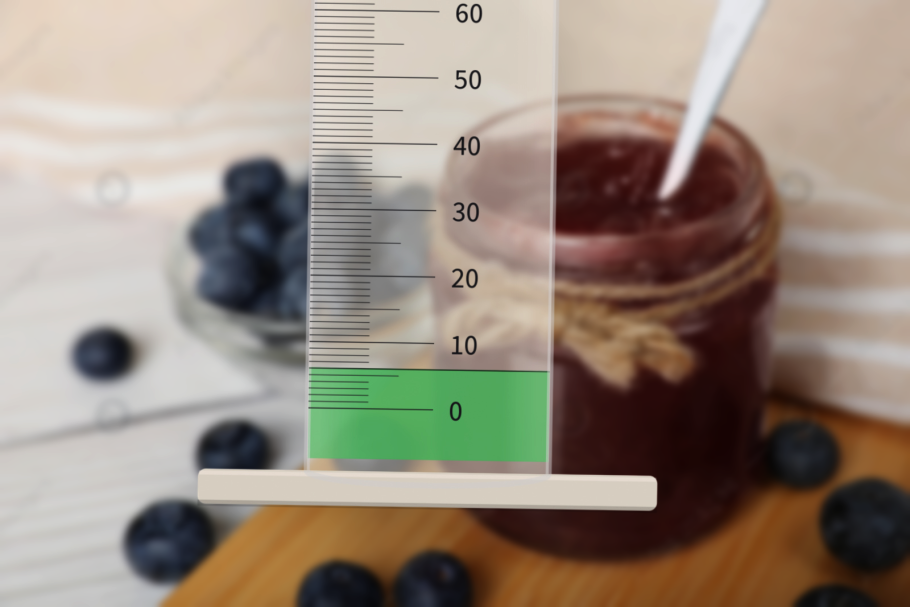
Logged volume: **6** mL
